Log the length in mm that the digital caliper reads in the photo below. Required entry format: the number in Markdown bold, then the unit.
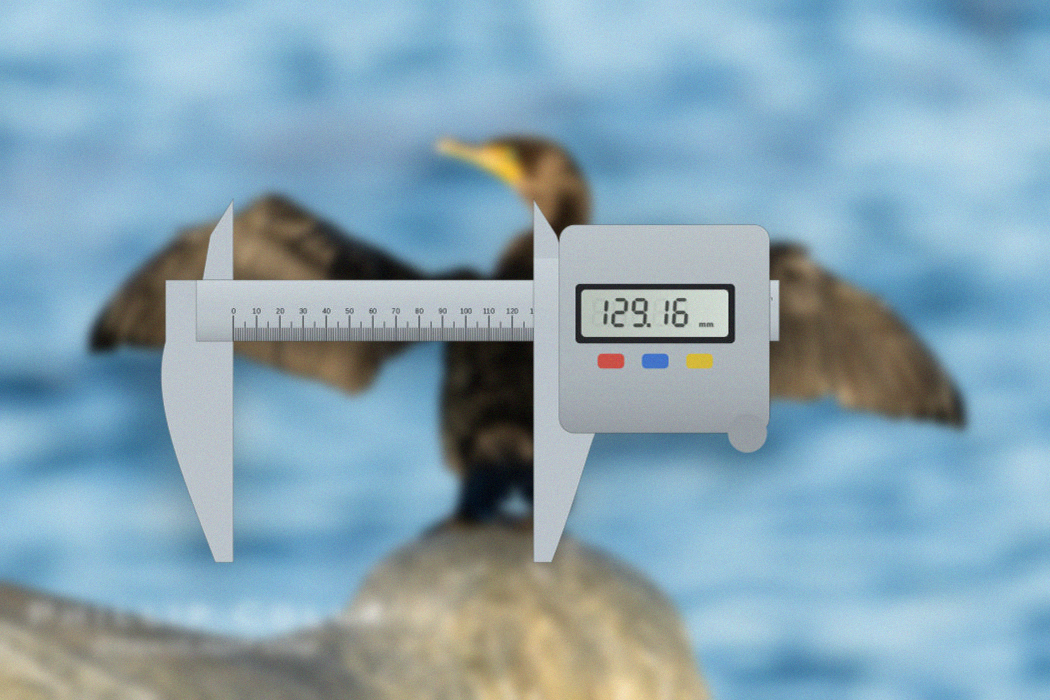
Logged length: **129.16** mm
